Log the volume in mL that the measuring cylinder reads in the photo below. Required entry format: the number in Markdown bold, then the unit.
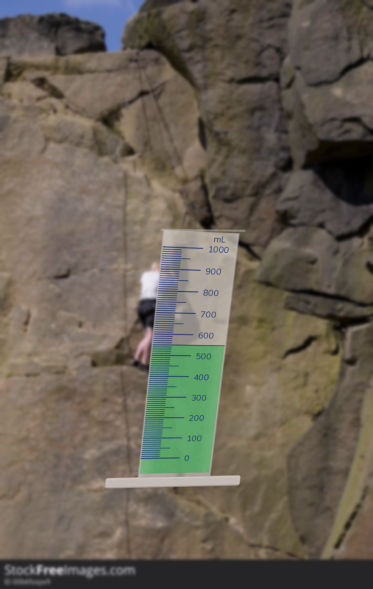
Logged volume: **550** mL
